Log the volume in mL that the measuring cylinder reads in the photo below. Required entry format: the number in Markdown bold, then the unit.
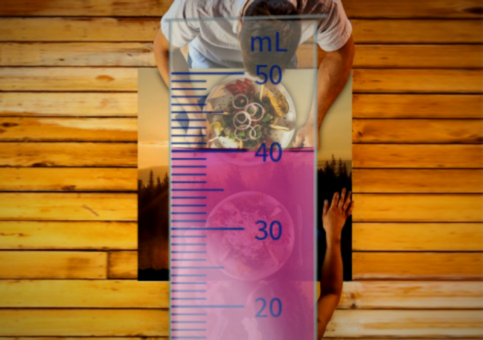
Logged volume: **40** mL
